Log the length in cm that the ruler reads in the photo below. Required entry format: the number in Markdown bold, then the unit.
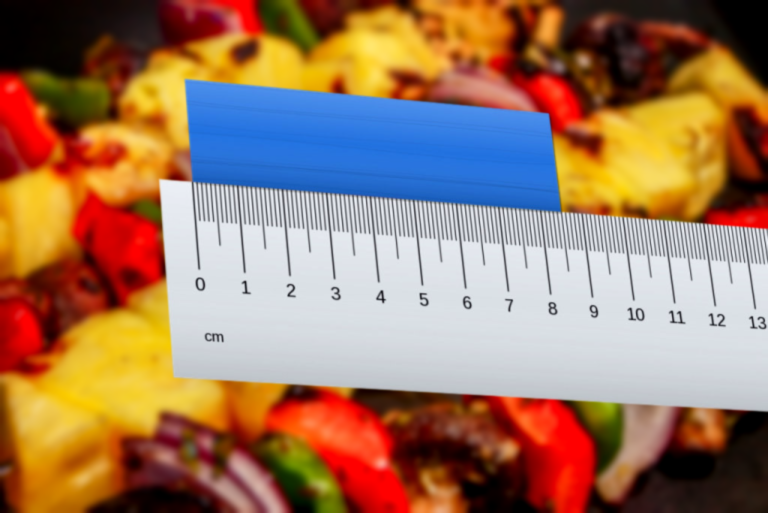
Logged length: **8.5** cm
